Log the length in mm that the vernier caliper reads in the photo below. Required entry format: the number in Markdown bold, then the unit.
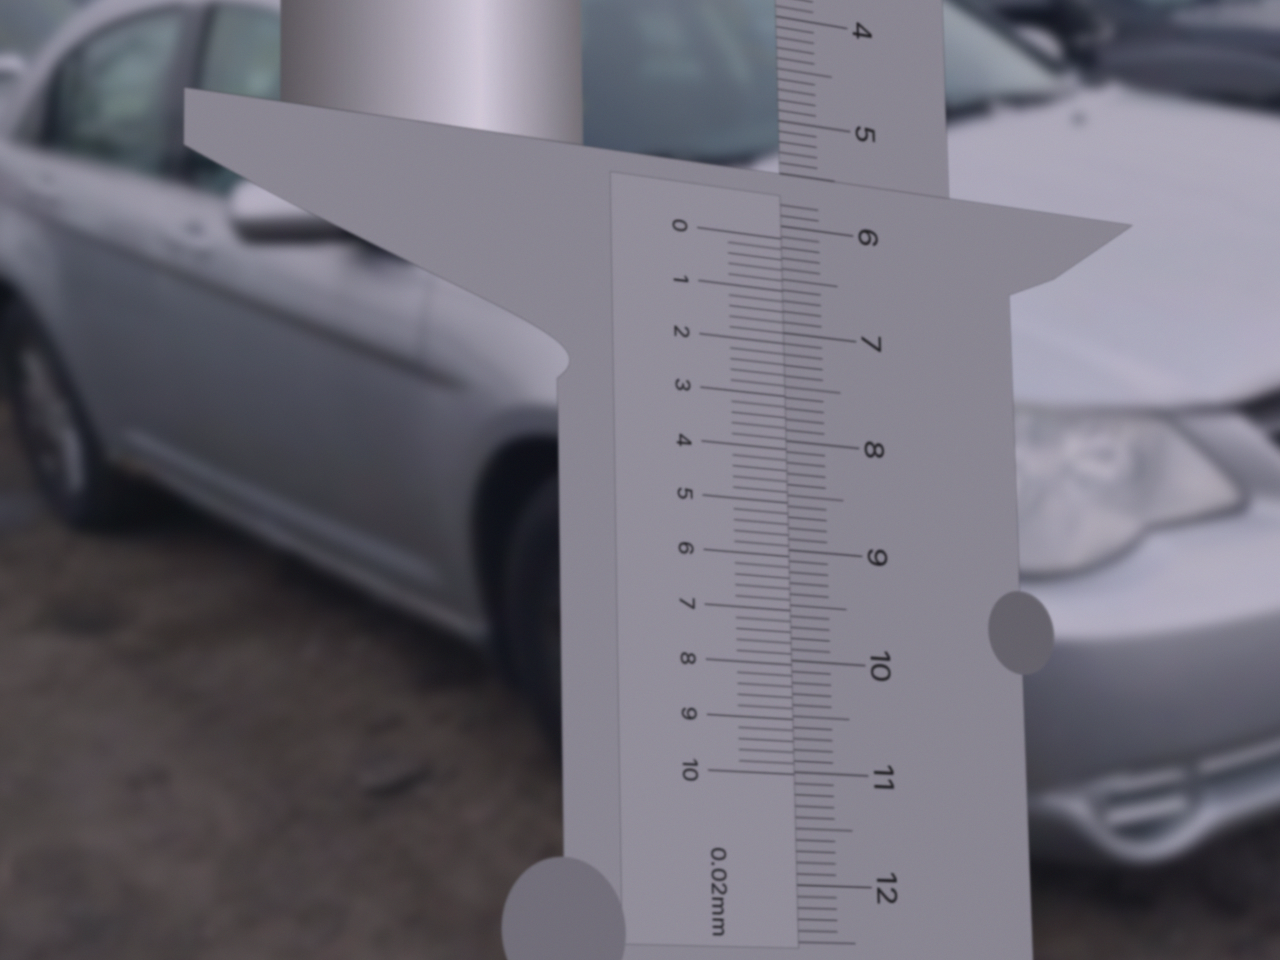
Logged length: **61.2** mm
